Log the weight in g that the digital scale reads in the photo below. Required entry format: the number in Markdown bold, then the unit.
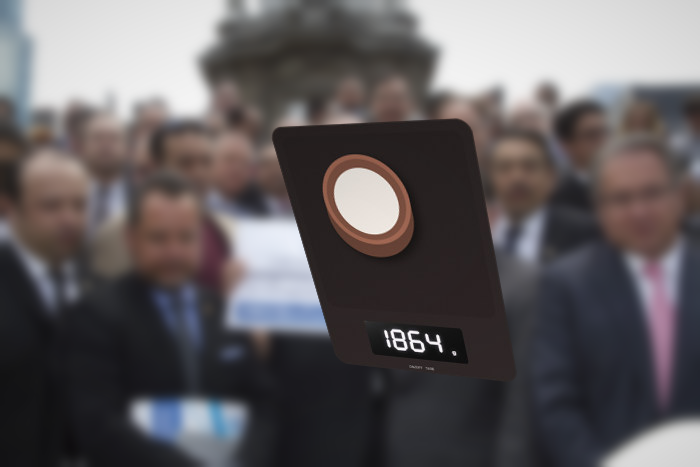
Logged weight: **1864** g
